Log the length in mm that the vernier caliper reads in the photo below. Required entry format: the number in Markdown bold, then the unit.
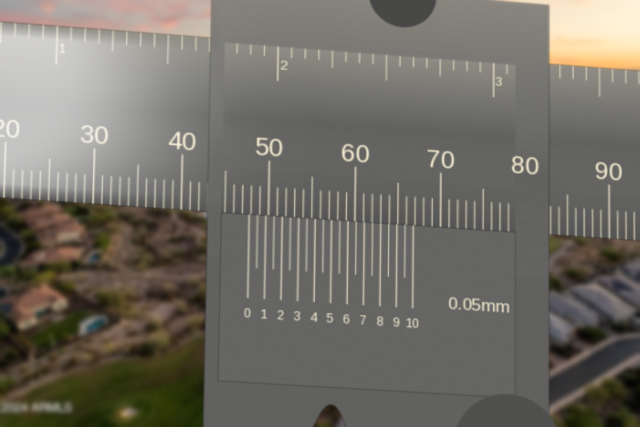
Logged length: **47.8** mm
